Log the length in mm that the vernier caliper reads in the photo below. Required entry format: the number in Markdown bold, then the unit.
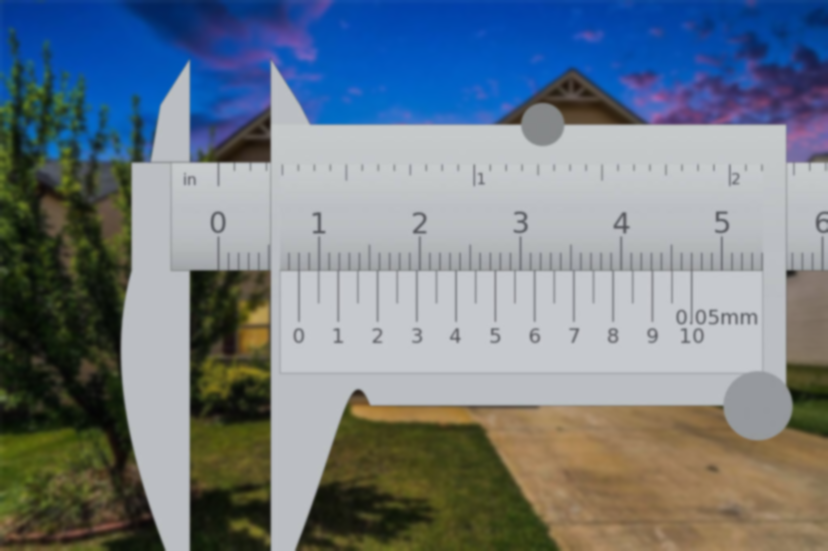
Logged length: **8.0** mm
